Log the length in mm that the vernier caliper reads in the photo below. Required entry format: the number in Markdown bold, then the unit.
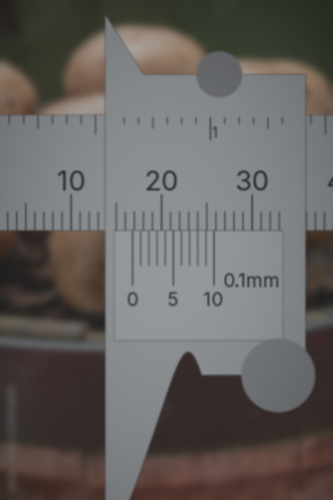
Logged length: **16.8** mm
